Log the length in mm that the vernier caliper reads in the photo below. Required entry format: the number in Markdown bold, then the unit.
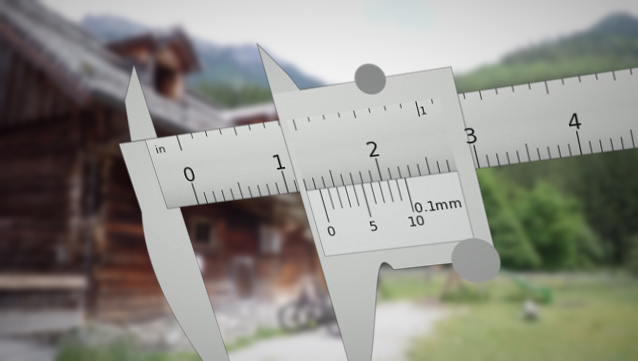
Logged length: **13.4** mm
